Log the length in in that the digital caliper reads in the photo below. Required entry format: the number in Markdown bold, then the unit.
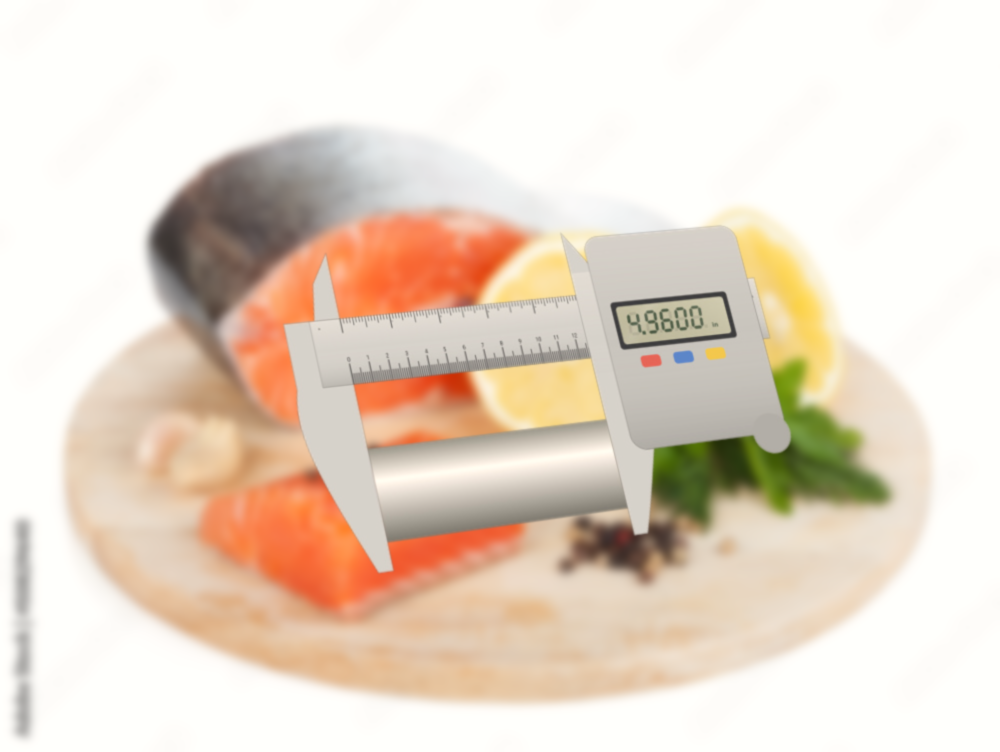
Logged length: **4.9600** in
